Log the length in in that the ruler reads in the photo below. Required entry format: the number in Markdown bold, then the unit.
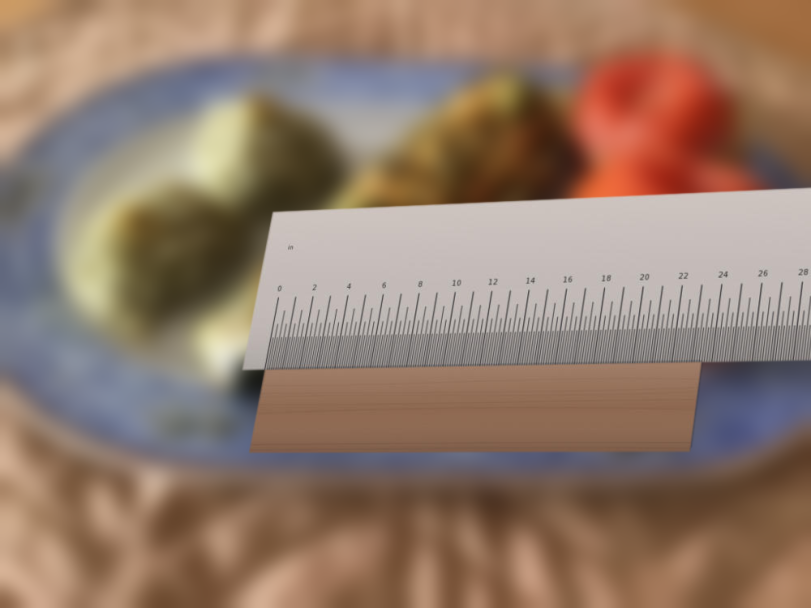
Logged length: **23.5** in
